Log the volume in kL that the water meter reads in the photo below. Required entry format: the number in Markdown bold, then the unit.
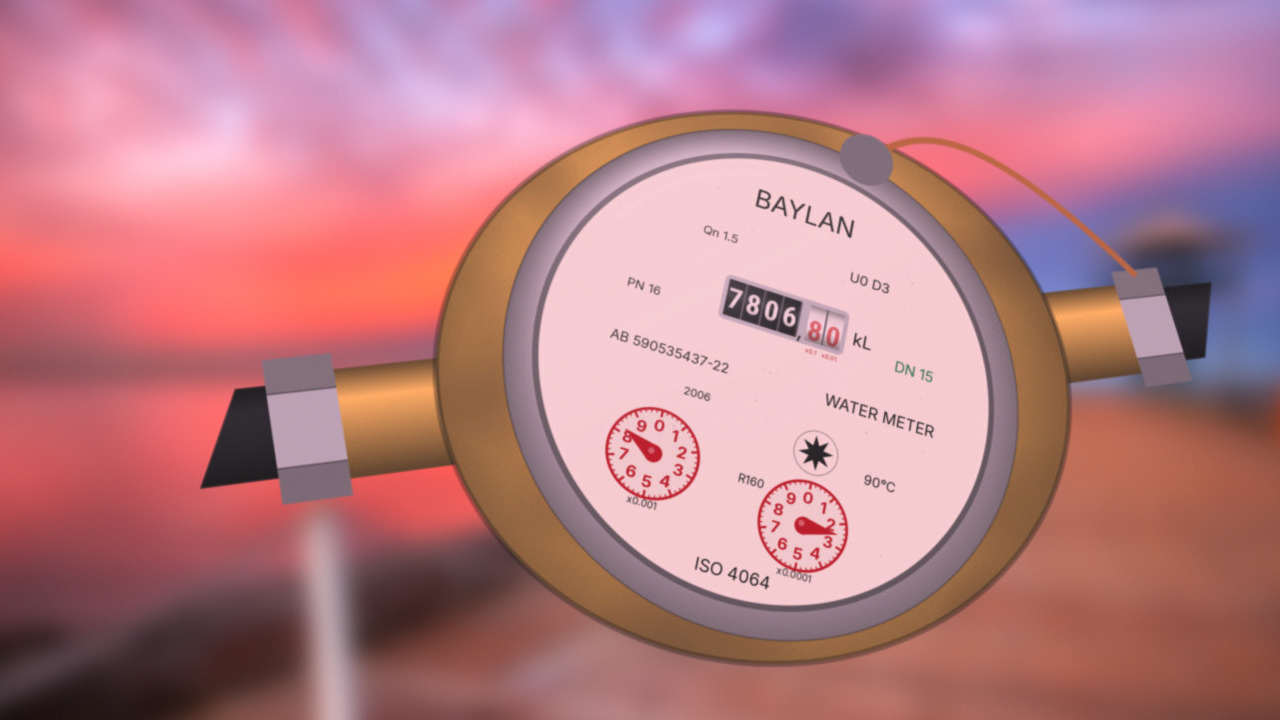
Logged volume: **7806.7982** kL
